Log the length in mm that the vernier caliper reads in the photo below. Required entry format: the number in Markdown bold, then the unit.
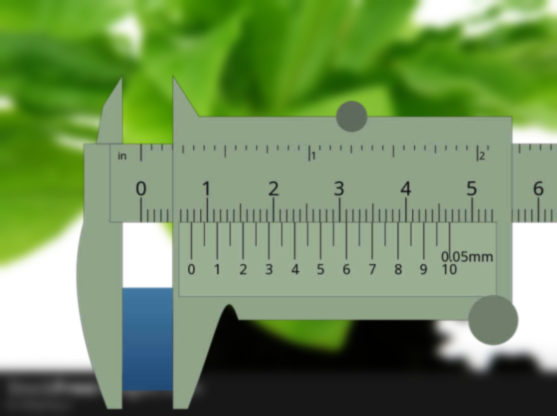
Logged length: **7.6** mm
